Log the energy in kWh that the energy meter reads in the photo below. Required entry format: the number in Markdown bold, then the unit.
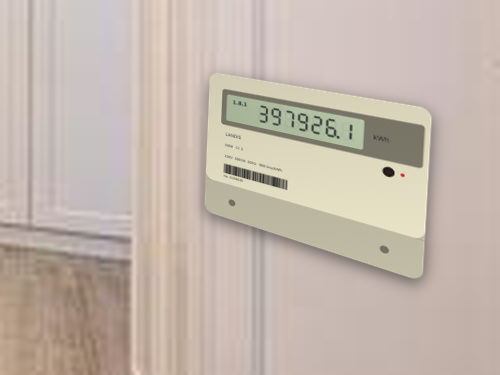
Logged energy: **397926.1** kWh
